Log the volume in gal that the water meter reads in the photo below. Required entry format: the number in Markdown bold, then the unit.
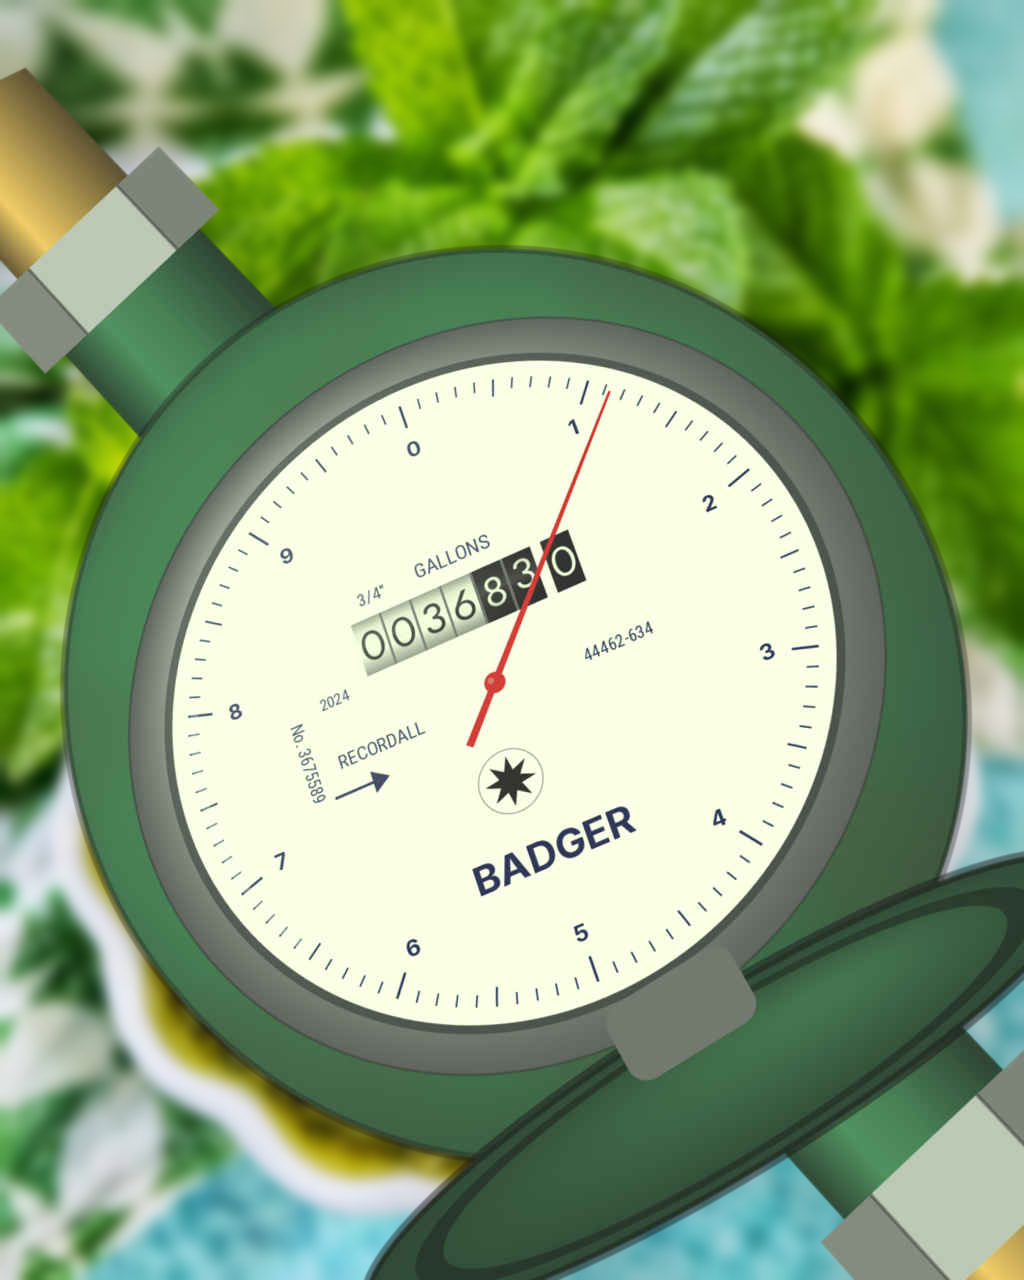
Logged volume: **36831.1** gal
